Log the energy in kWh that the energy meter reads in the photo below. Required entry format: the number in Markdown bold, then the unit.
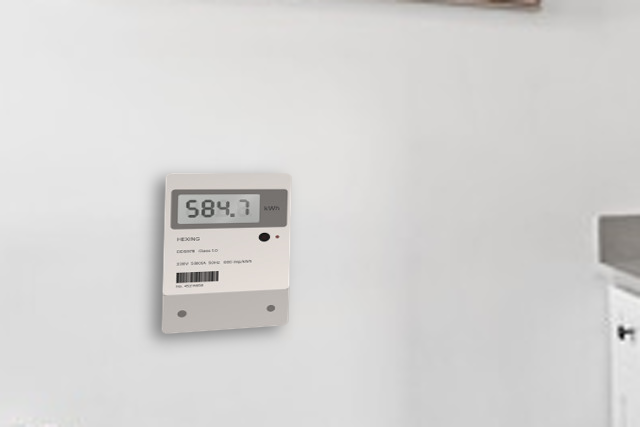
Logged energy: **584.7** kWh
